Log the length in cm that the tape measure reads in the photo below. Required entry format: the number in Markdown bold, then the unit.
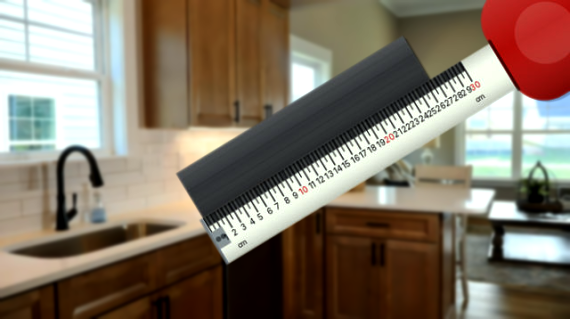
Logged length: **26.5** cm
